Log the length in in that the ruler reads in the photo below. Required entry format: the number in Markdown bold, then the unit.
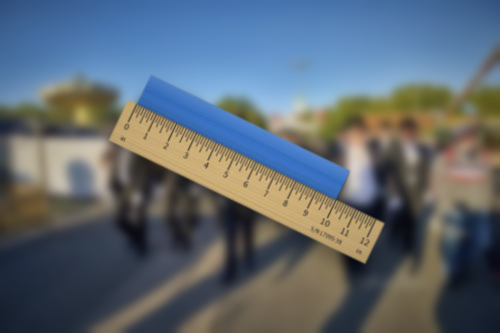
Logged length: **10** in
